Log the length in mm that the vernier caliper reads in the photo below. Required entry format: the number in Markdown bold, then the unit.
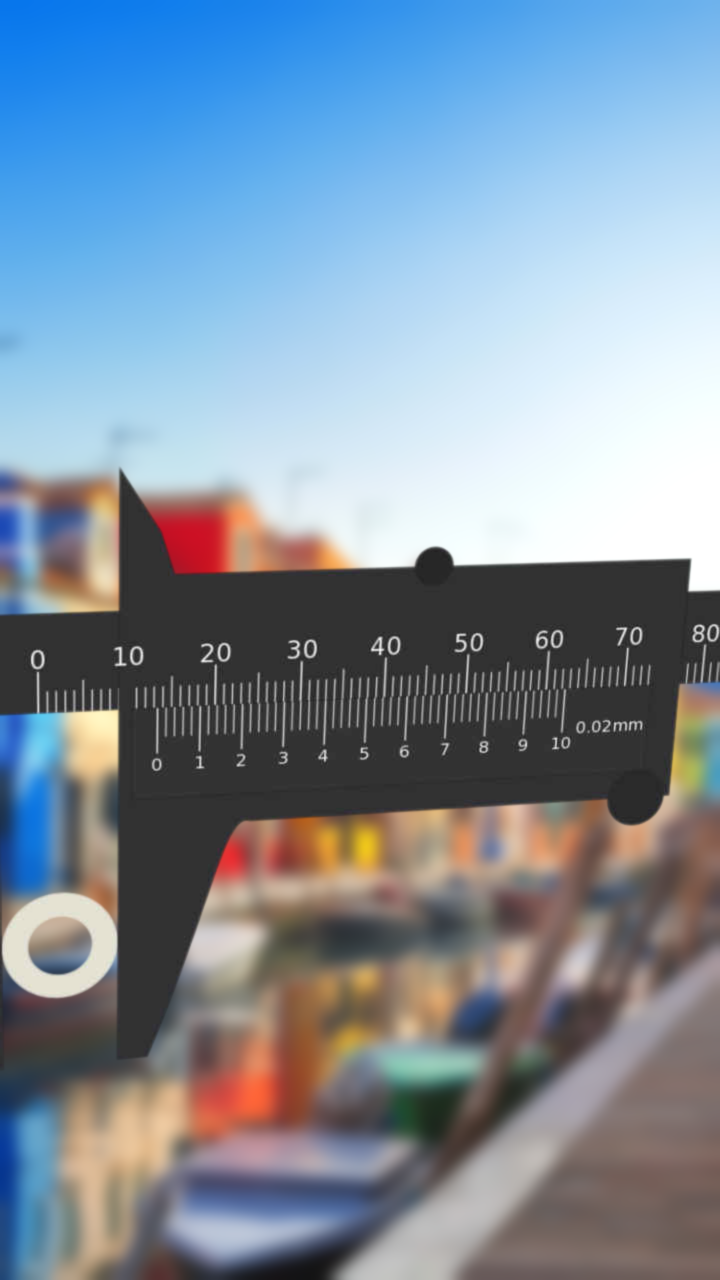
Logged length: **13.4** mm
